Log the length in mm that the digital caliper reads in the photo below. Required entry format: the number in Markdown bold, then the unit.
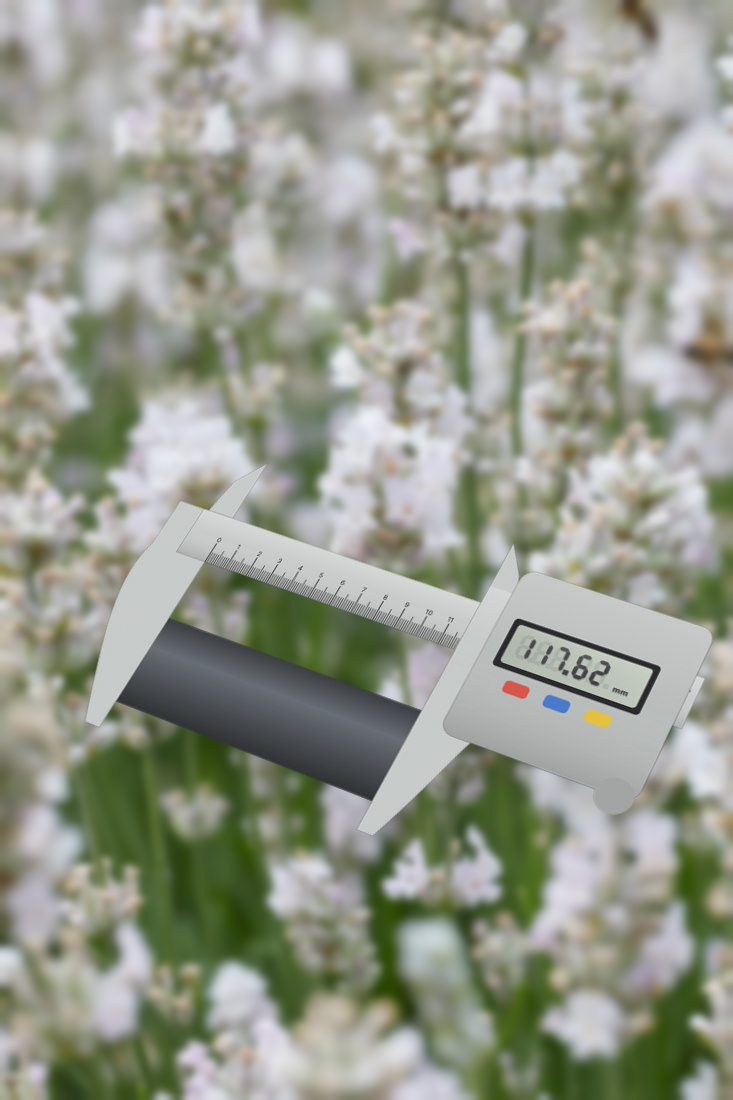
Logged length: **117.62** mm
